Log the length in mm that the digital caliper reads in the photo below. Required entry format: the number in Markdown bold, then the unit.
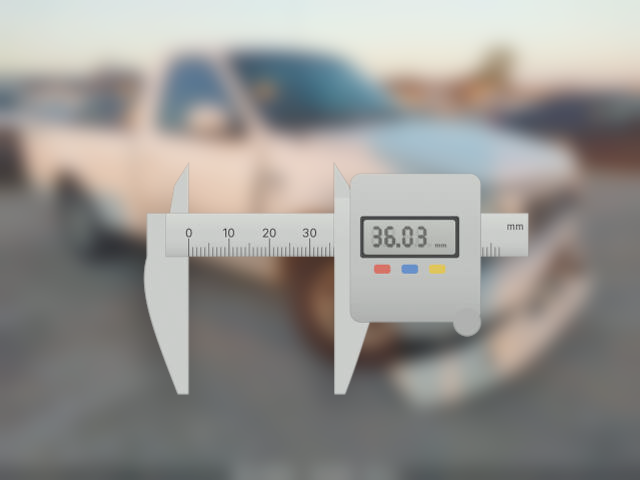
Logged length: **36.03** mm
